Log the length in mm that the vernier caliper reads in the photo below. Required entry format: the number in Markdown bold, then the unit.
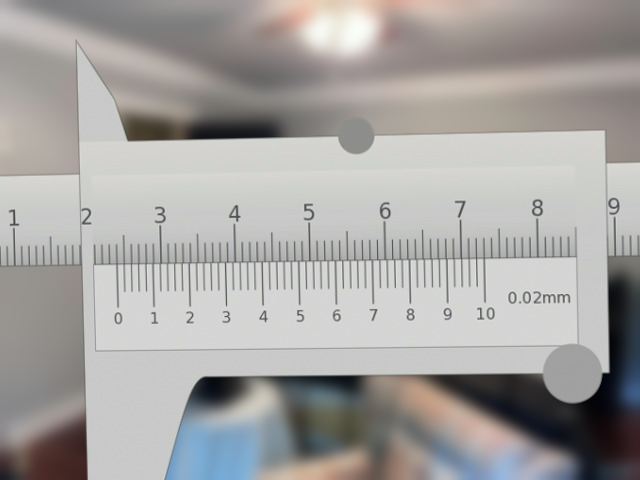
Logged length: **24.0** mm
